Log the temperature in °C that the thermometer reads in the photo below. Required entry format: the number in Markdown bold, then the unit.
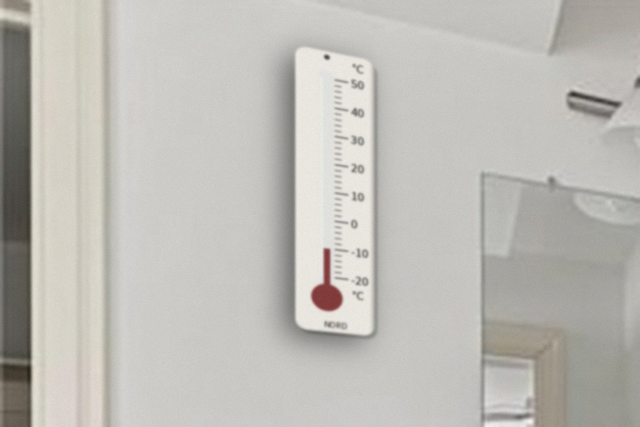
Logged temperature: **-10** °C
